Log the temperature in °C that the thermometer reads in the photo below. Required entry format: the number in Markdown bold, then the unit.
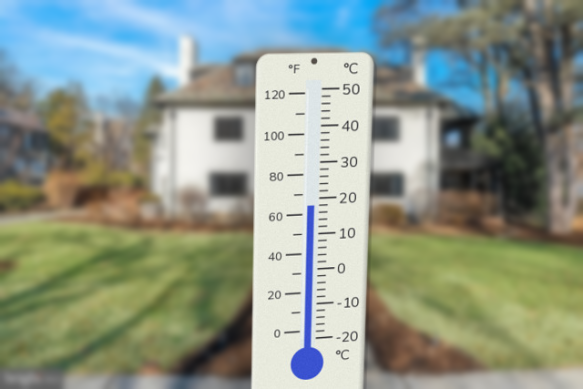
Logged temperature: **18** °C
